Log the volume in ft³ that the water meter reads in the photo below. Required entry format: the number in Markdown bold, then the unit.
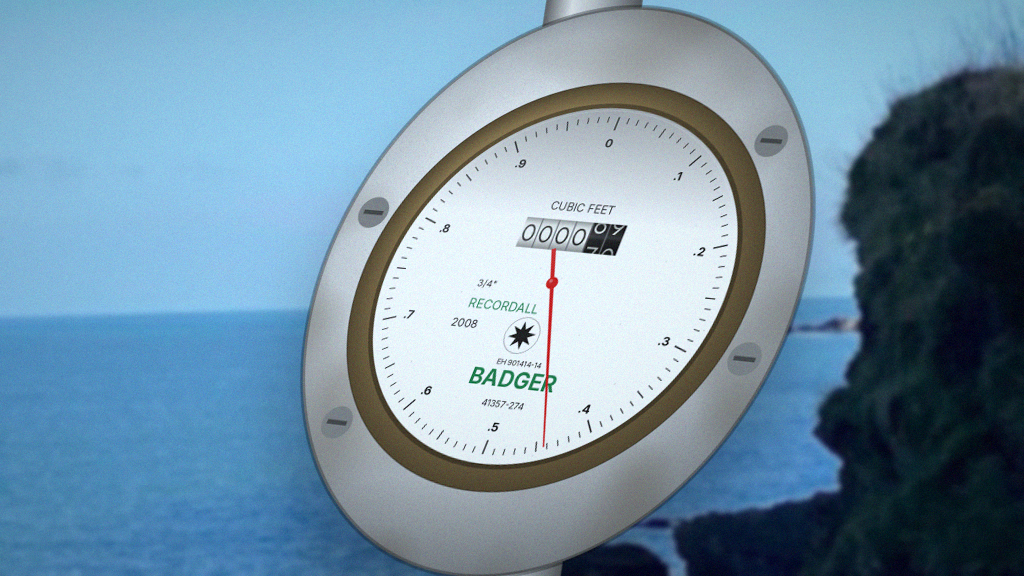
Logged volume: **69.44** ft³
